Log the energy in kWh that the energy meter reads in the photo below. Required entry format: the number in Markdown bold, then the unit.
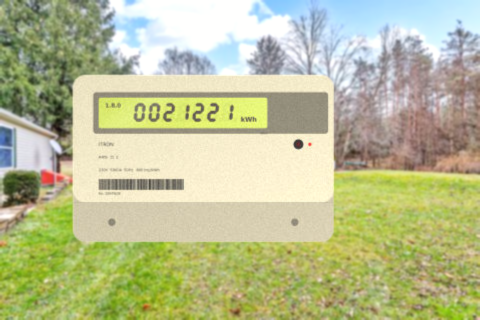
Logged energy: **21221** kWh
